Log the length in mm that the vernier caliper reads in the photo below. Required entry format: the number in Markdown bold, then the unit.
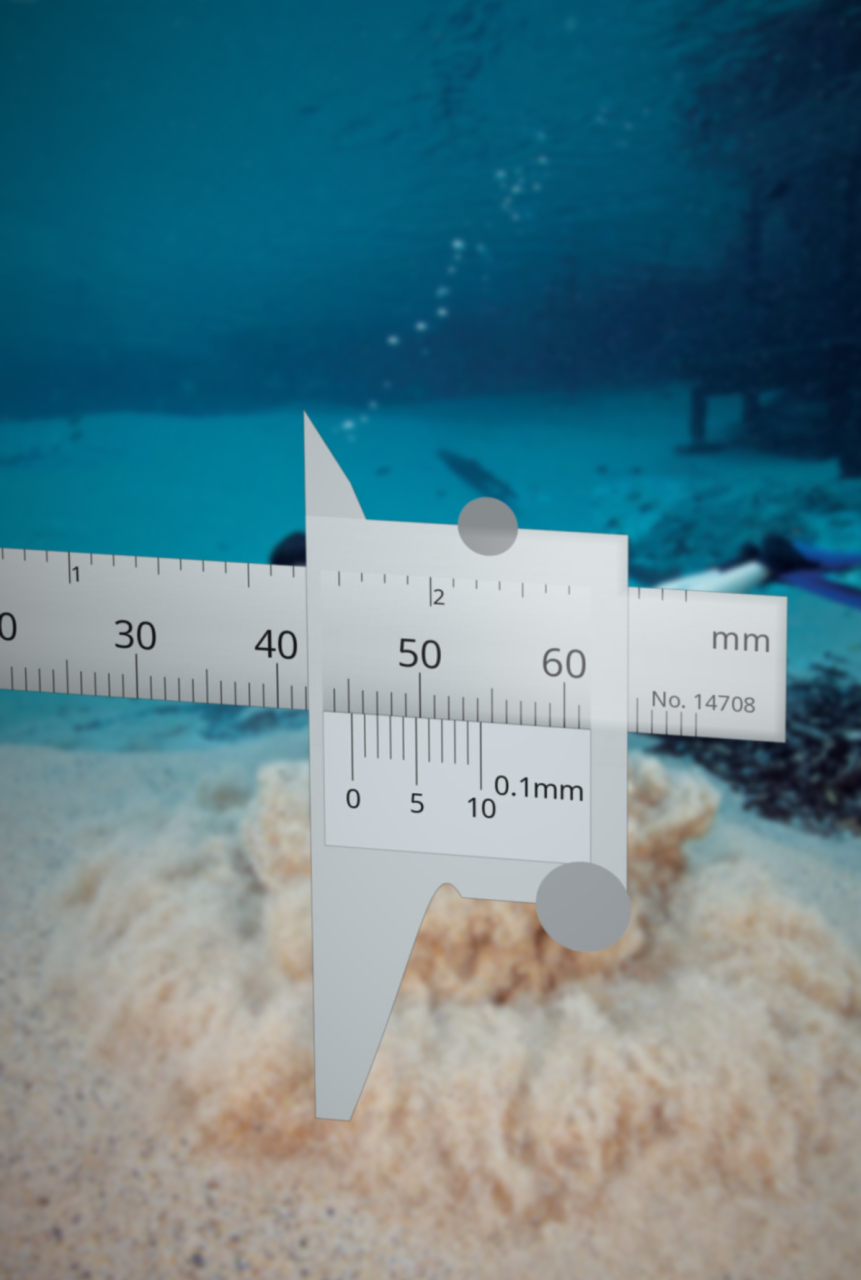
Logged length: **45.2** mm
